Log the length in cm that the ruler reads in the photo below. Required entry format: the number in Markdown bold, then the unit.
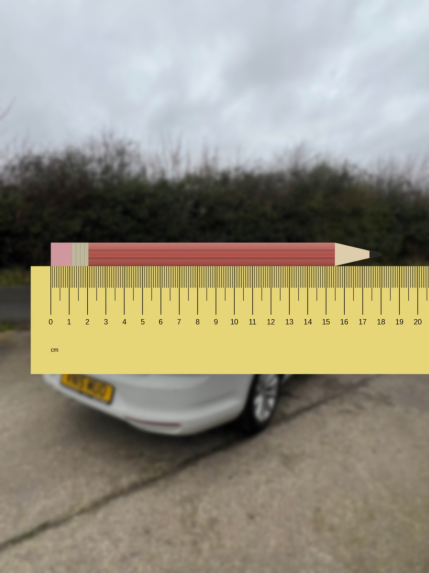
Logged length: **18** cm
